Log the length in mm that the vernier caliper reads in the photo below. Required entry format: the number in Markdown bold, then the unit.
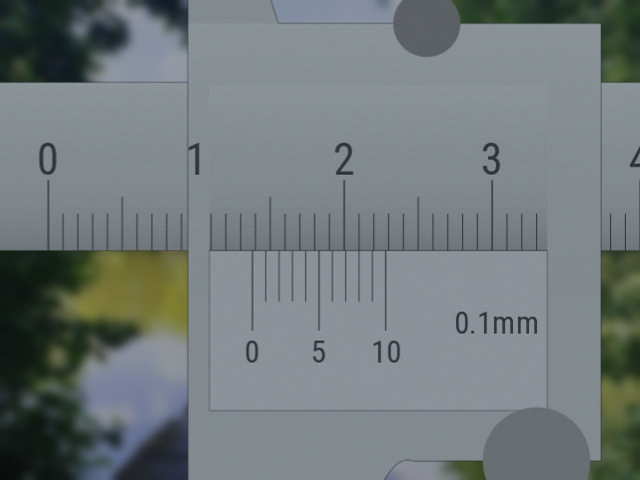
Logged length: **13.8** mm
